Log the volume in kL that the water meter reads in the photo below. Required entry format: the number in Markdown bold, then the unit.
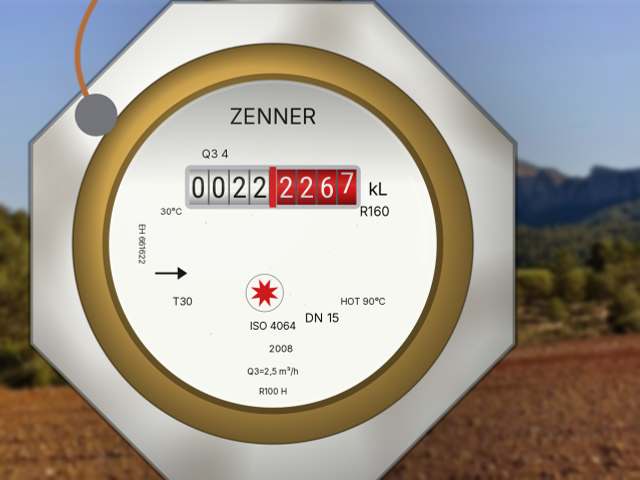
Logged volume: **22.2267** kL
